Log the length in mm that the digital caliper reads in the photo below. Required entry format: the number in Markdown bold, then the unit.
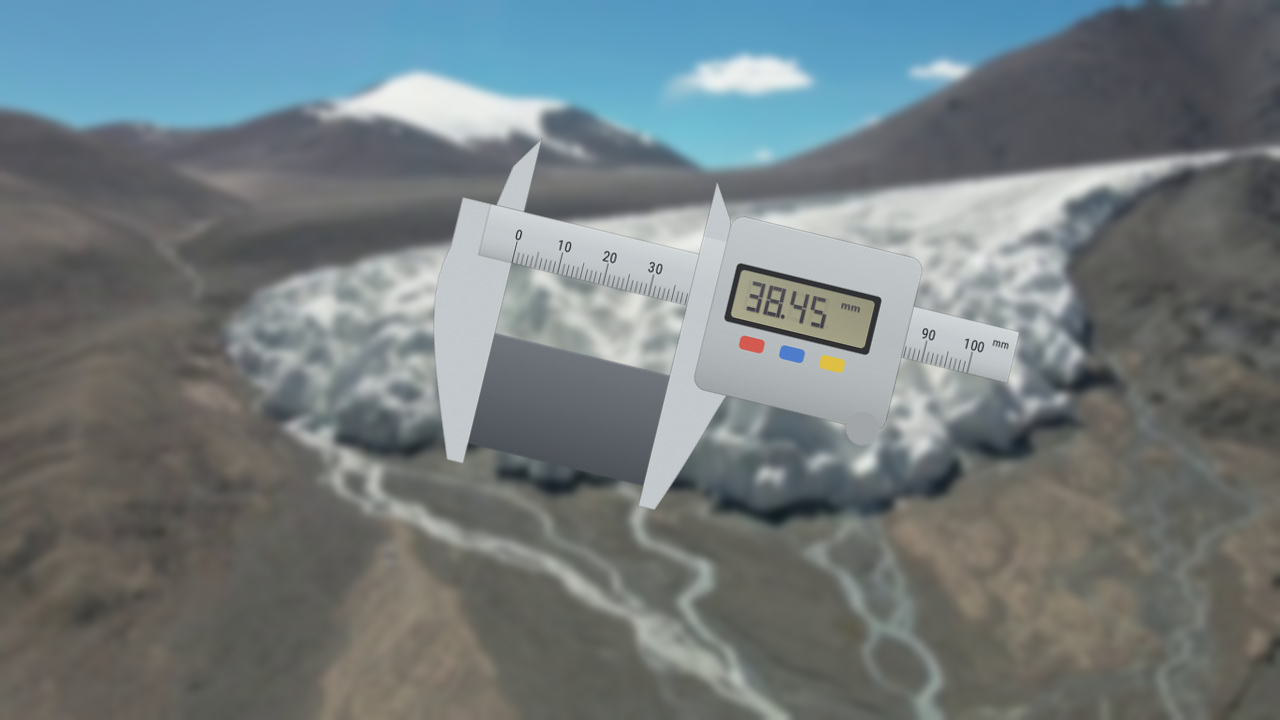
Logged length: **38.45** mm
